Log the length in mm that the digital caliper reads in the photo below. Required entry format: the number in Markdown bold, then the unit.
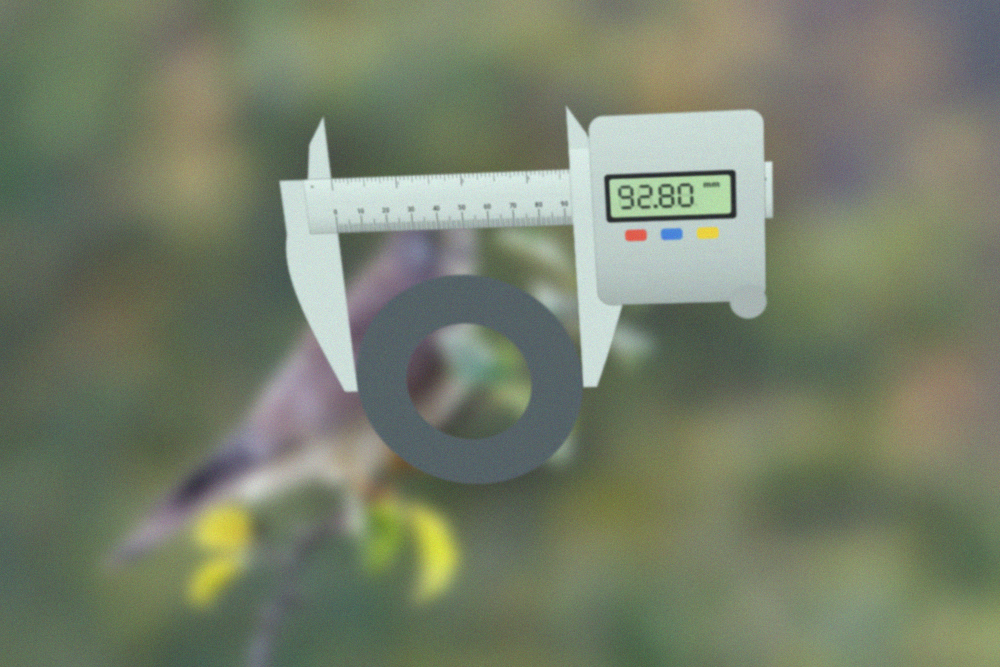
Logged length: **92.80** mm
